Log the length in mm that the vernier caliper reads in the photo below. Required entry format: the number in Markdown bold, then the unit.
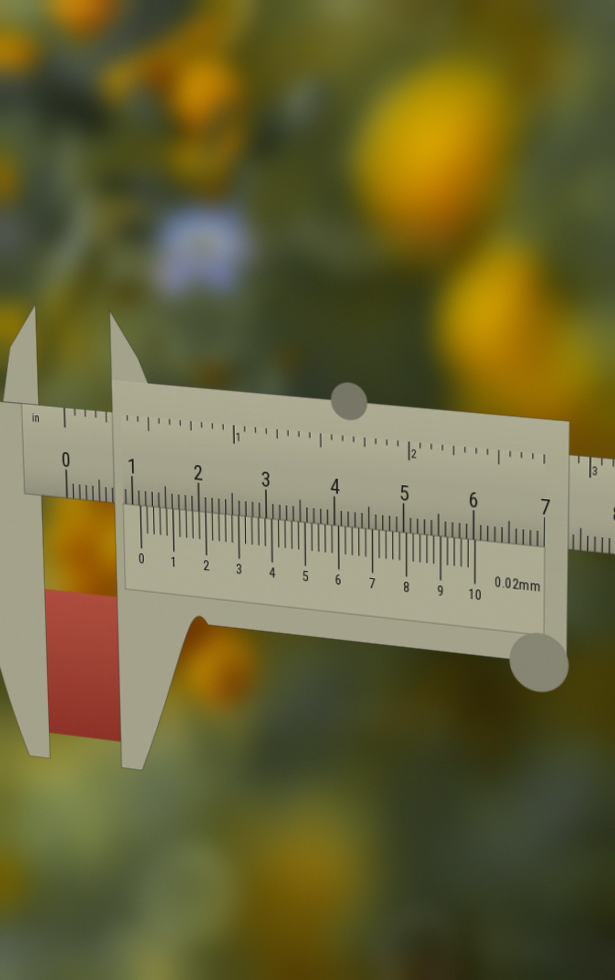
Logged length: **11.2** mm
